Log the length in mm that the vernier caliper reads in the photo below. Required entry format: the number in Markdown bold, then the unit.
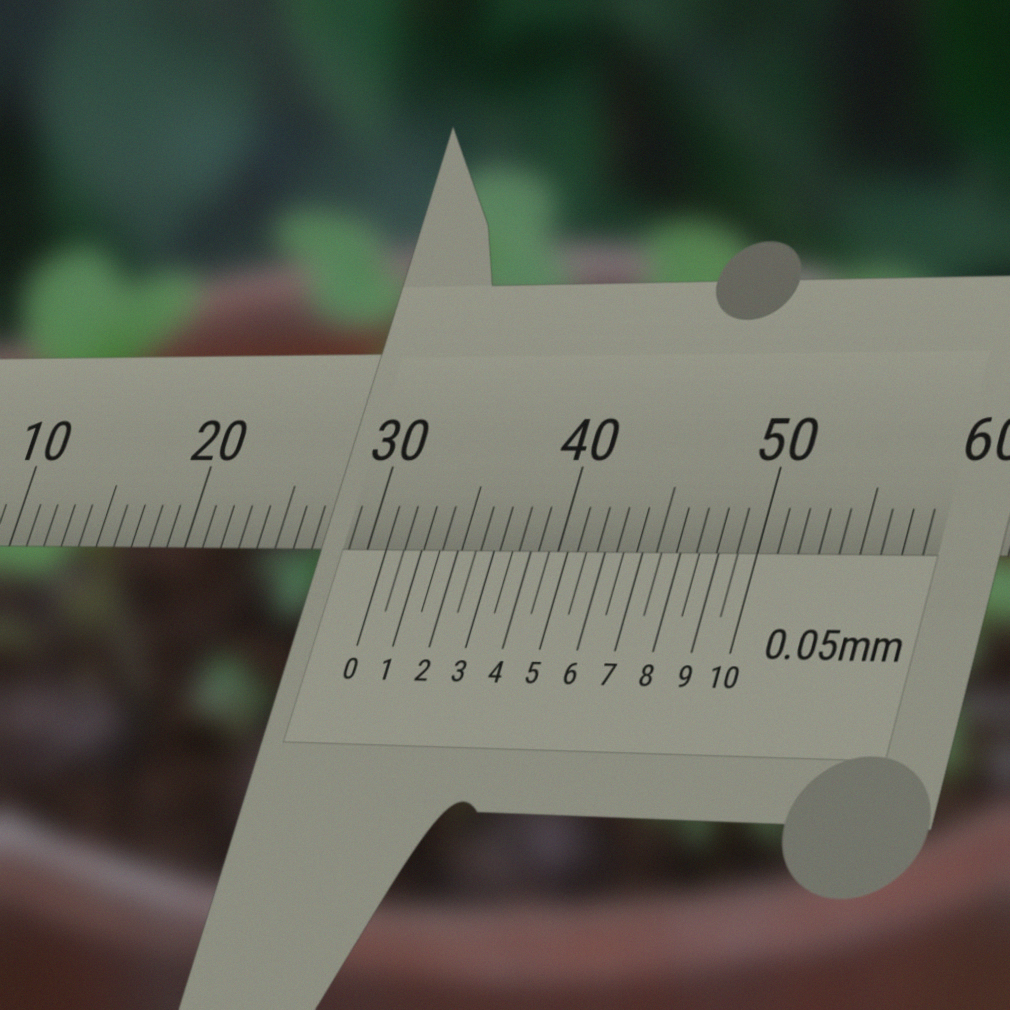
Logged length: **31.0** mm
